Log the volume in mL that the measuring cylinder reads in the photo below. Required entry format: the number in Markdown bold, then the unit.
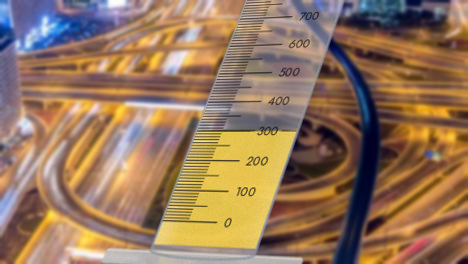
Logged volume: **300** mL
